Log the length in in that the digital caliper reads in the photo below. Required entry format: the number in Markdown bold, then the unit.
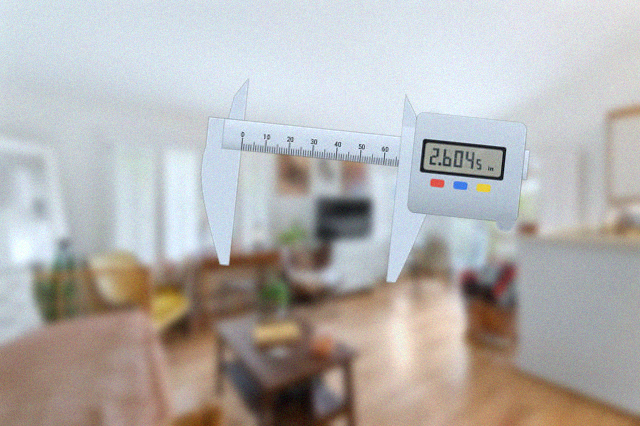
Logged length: **2.6045** in
